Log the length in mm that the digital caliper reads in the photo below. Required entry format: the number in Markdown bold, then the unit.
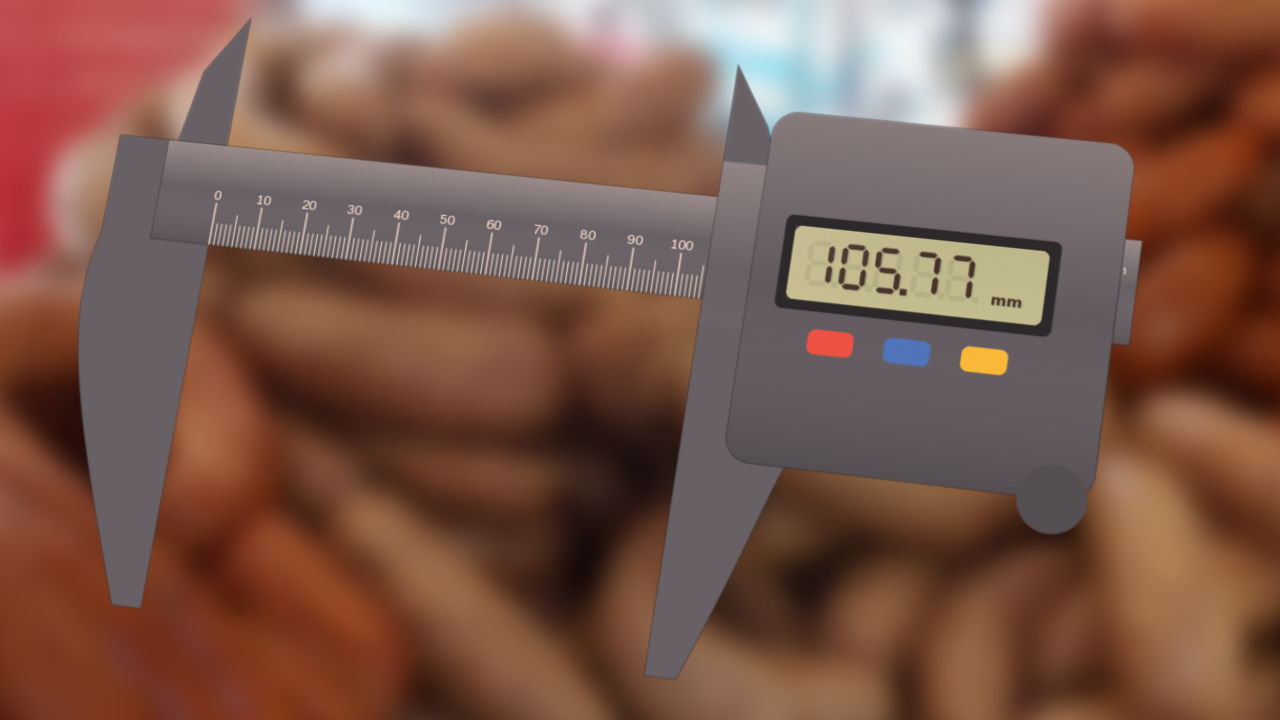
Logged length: **105.77** mm
